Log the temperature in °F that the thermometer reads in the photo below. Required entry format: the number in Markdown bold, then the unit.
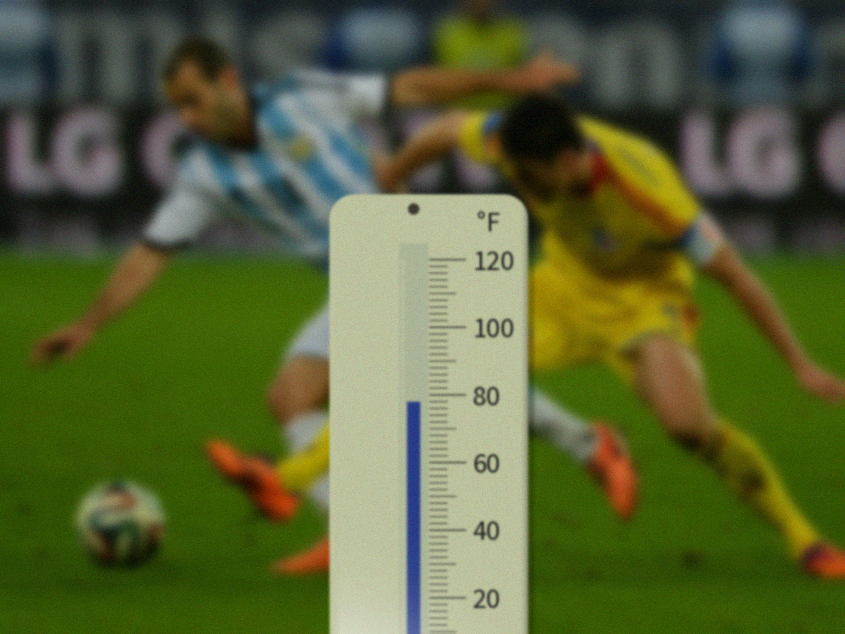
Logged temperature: **78** °F
